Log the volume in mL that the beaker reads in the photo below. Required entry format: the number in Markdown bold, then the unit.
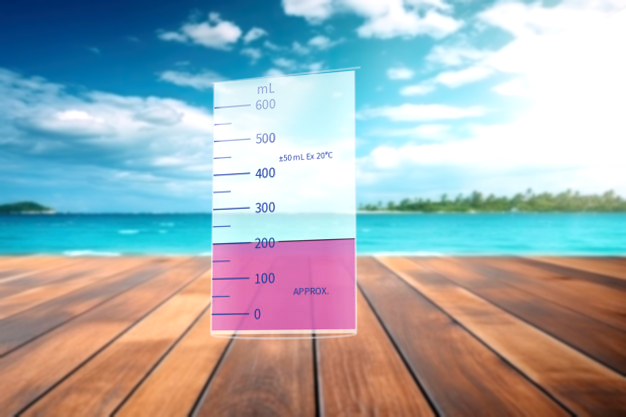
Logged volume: **200** mL
